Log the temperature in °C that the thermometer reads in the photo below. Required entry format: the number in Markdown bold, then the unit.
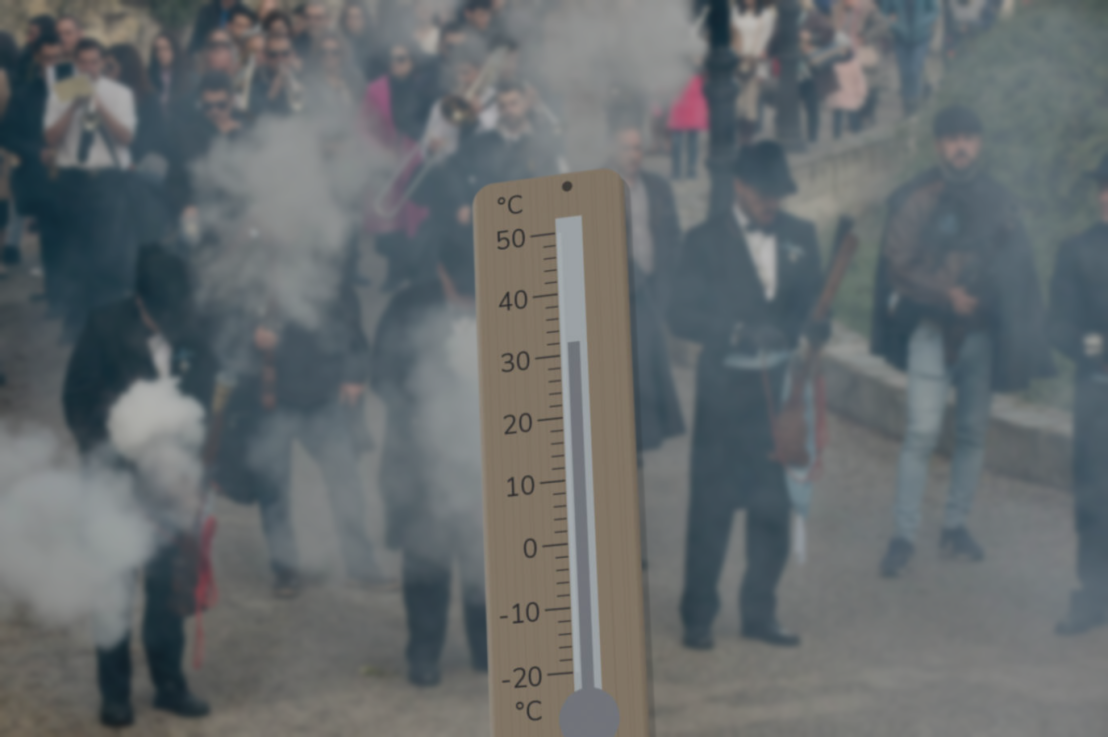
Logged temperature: **32** °C
